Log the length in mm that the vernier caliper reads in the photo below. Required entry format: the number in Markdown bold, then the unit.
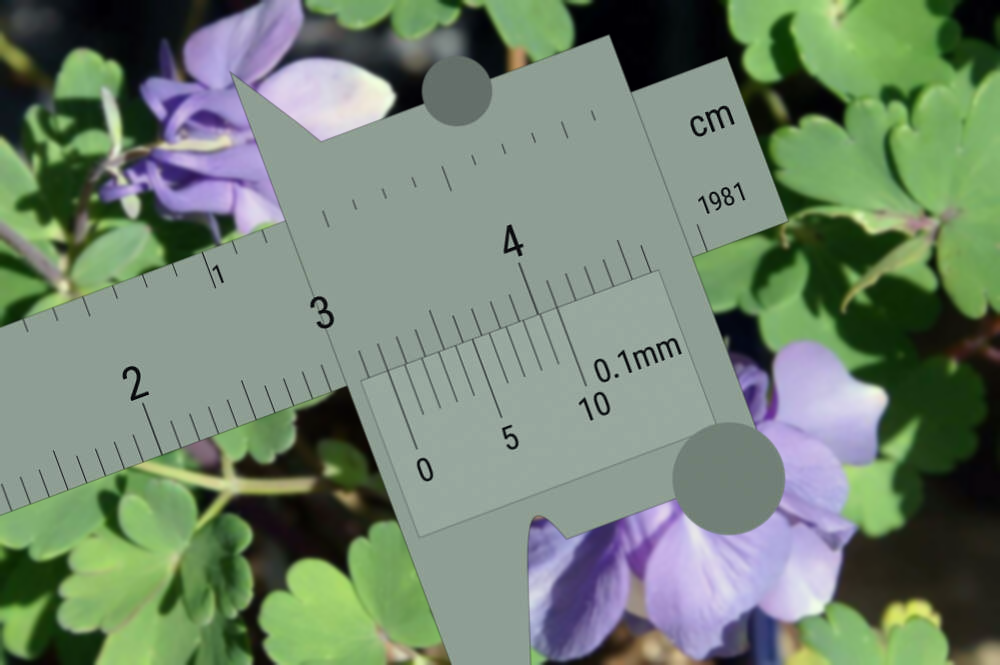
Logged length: **32.0** mm
